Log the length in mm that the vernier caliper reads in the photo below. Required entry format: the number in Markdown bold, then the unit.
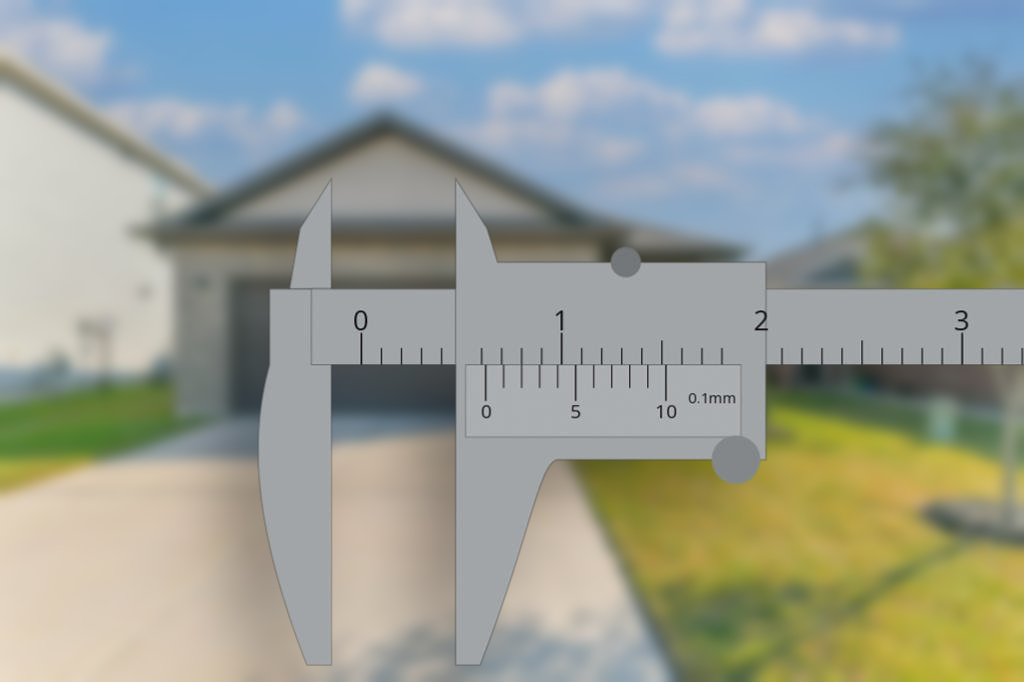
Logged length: **6.2** mm
